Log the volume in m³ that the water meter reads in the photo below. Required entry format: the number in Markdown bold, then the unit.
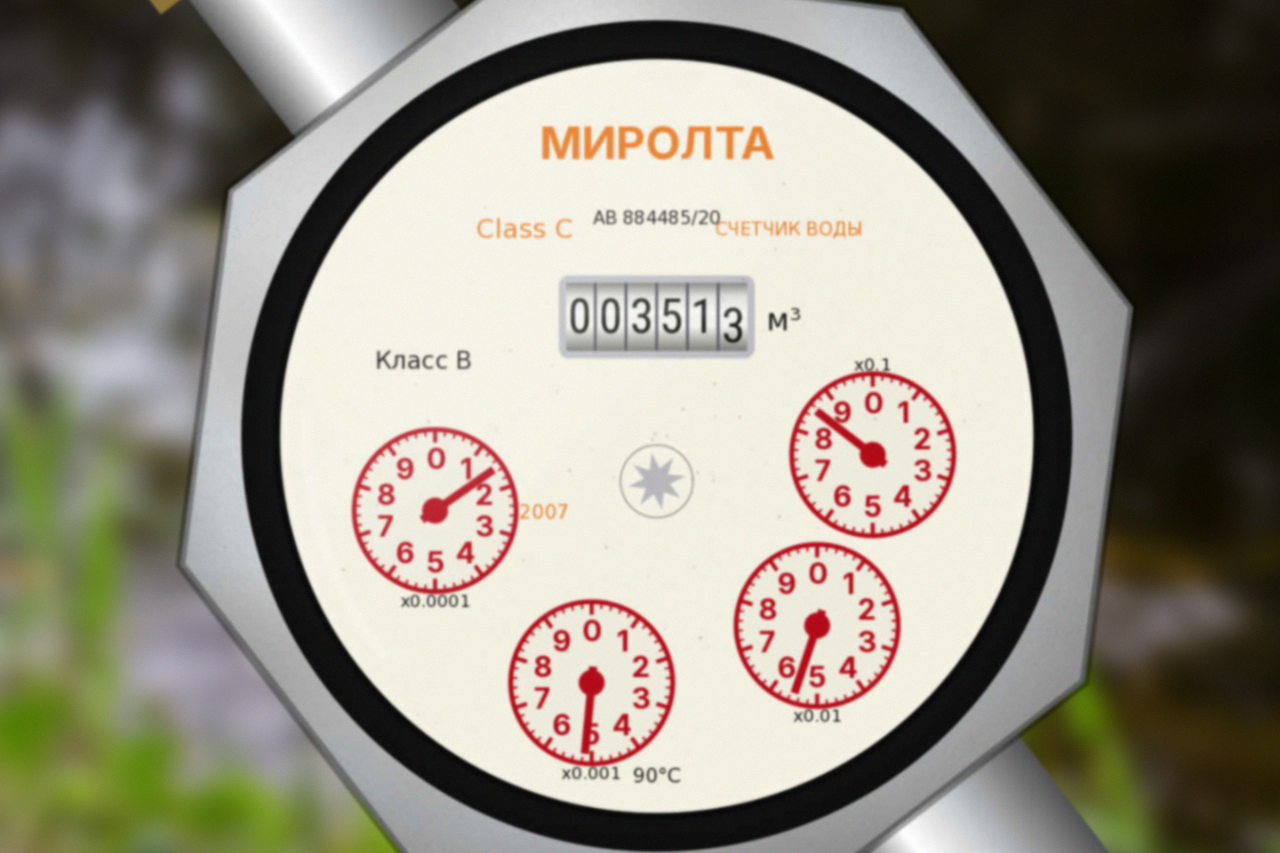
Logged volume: **3512.8551** m³
